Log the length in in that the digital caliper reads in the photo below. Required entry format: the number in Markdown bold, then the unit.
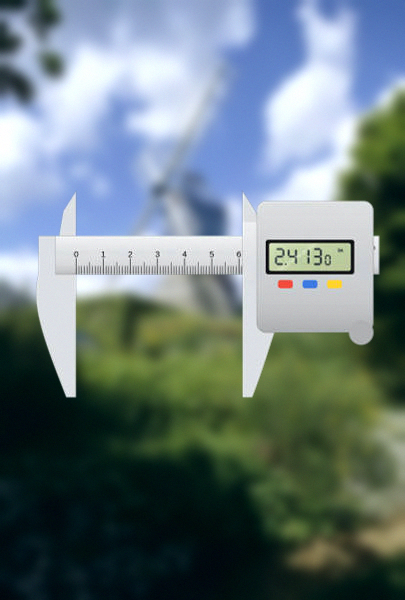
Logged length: **2.4130** in
